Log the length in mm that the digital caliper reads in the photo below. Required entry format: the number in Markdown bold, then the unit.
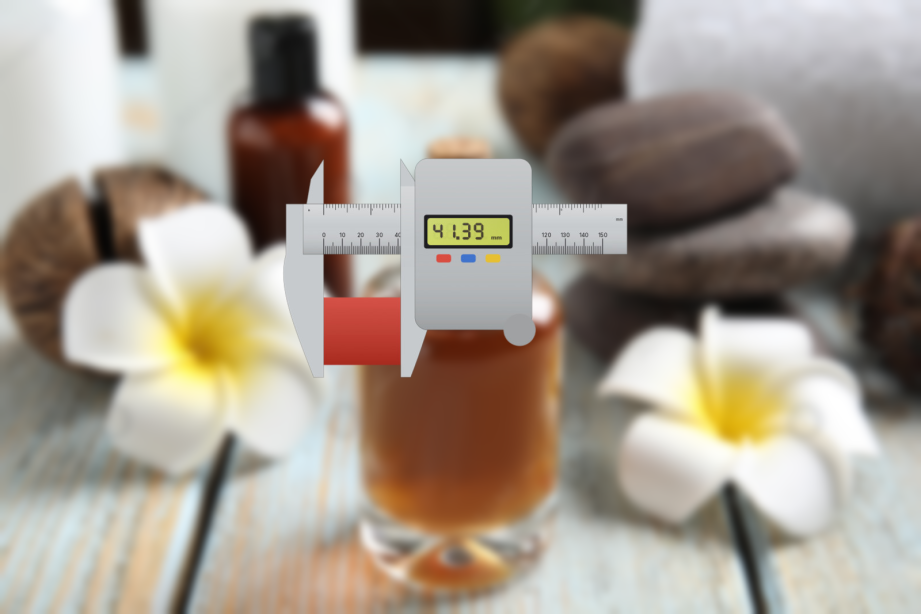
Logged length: **41.39** mm
